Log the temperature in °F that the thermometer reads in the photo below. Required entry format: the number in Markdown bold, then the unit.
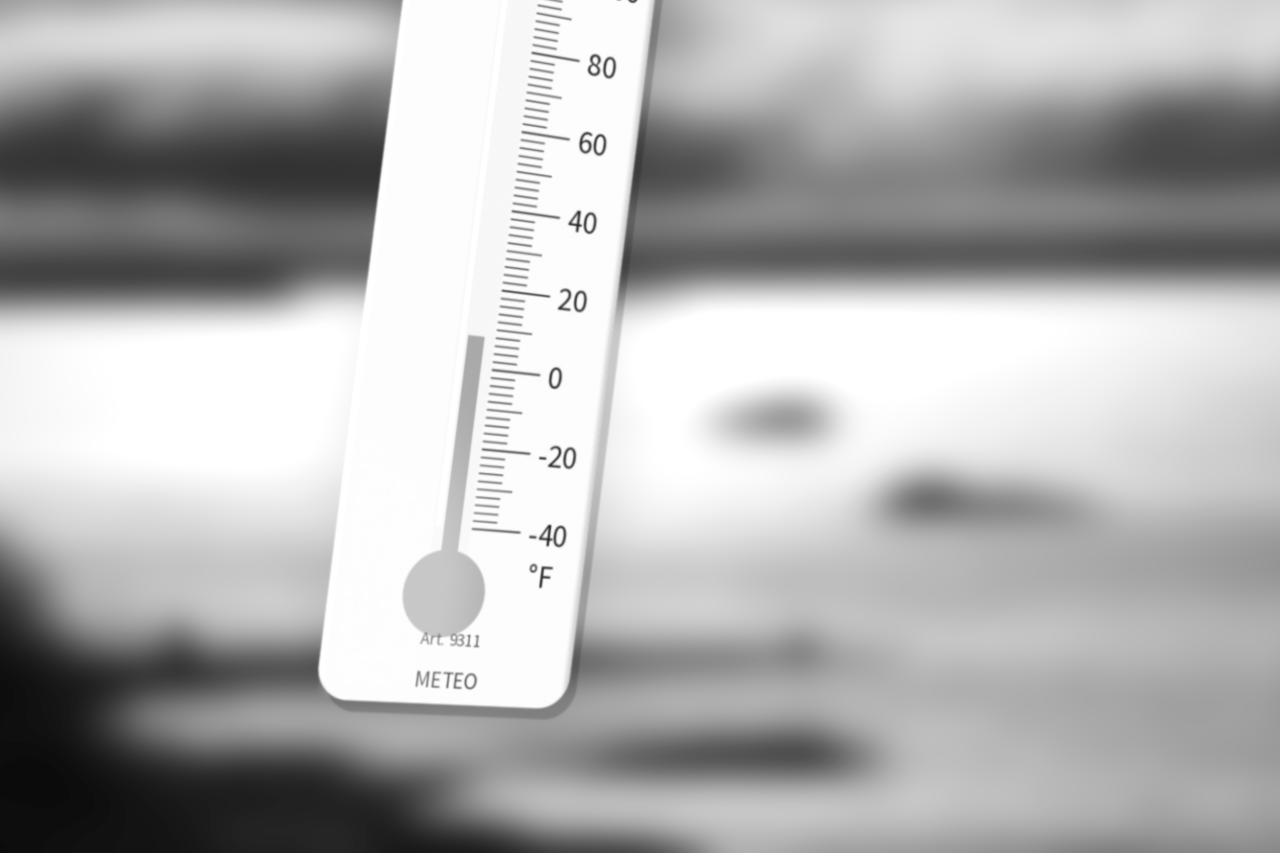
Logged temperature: **8** °F
